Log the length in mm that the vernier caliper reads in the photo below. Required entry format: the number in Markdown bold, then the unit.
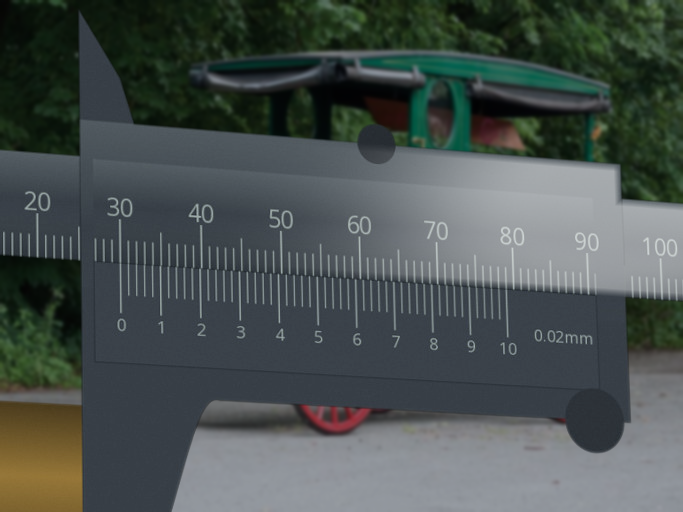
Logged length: **30.0** mm
